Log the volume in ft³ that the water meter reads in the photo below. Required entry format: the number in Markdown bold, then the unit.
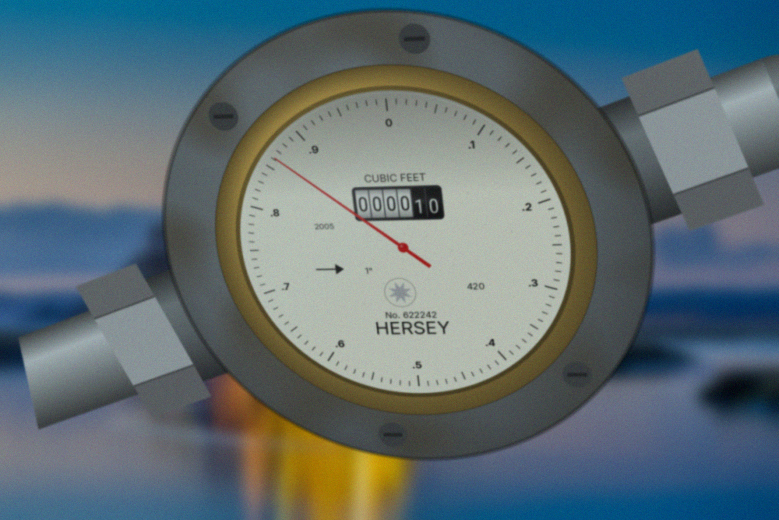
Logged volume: **9.86** ft³
